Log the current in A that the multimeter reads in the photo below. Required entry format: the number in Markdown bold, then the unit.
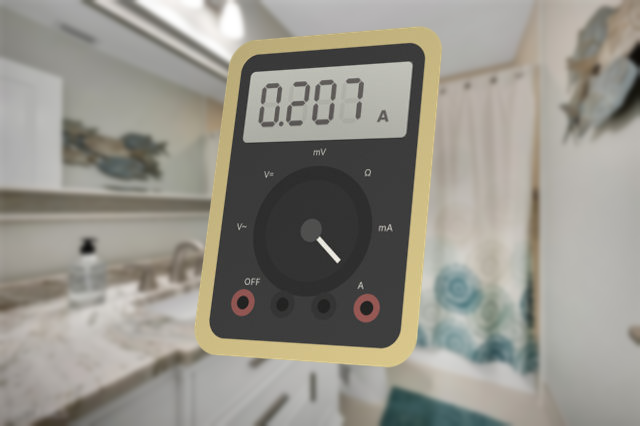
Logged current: **0.207** A
